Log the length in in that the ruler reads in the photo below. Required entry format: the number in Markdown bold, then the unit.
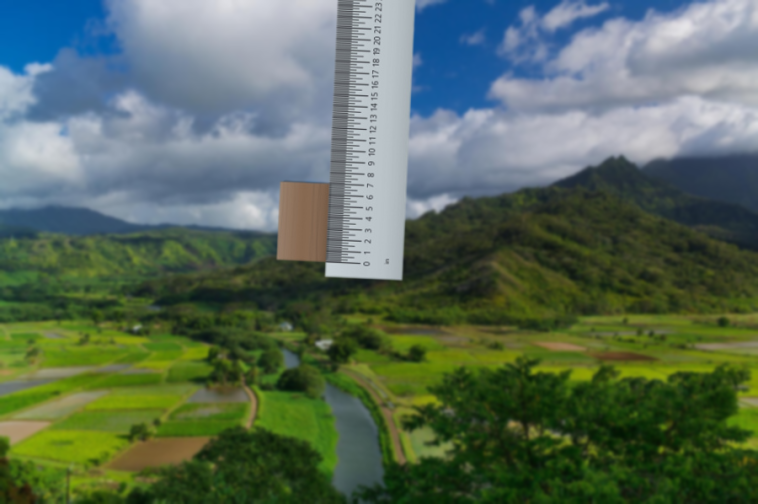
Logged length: **7** in
